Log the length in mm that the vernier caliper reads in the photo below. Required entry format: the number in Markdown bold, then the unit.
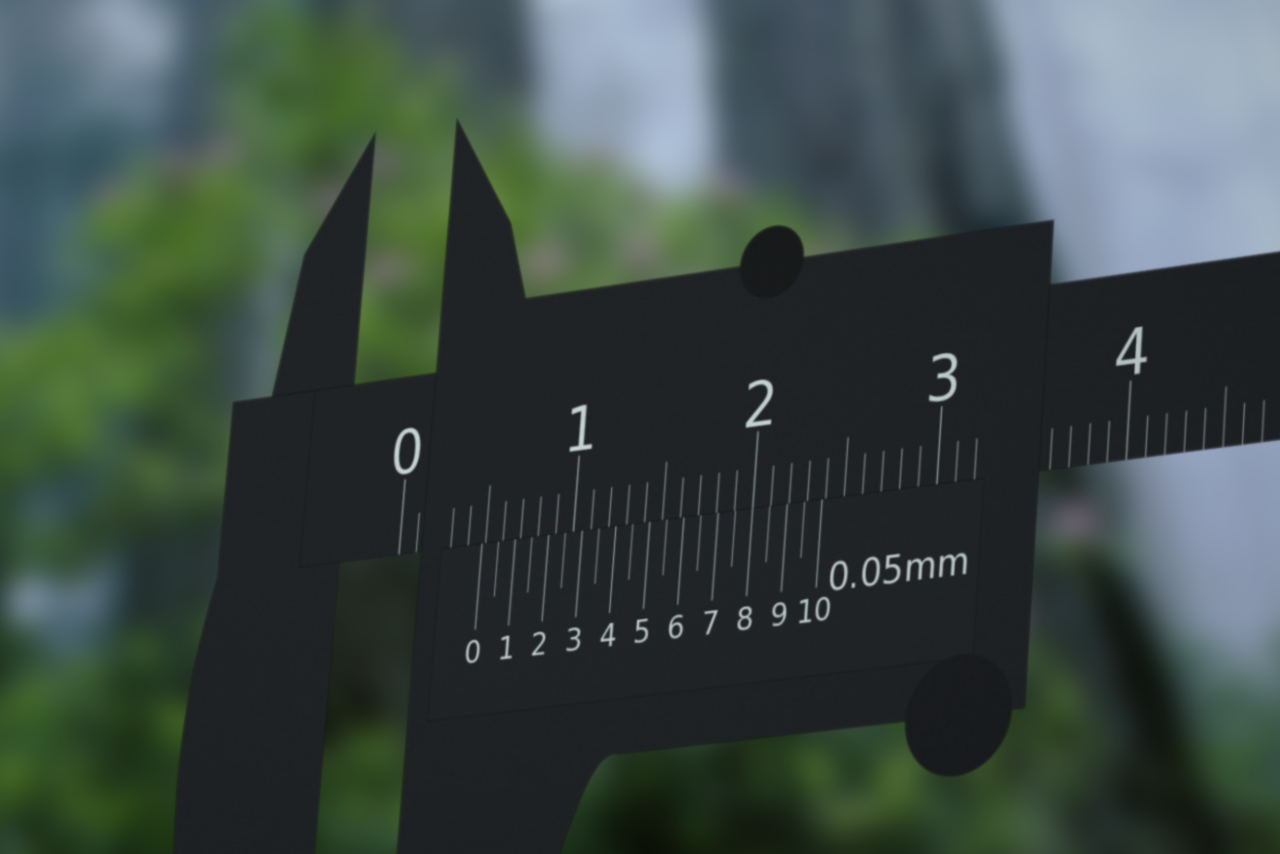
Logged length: **4.8** mm
